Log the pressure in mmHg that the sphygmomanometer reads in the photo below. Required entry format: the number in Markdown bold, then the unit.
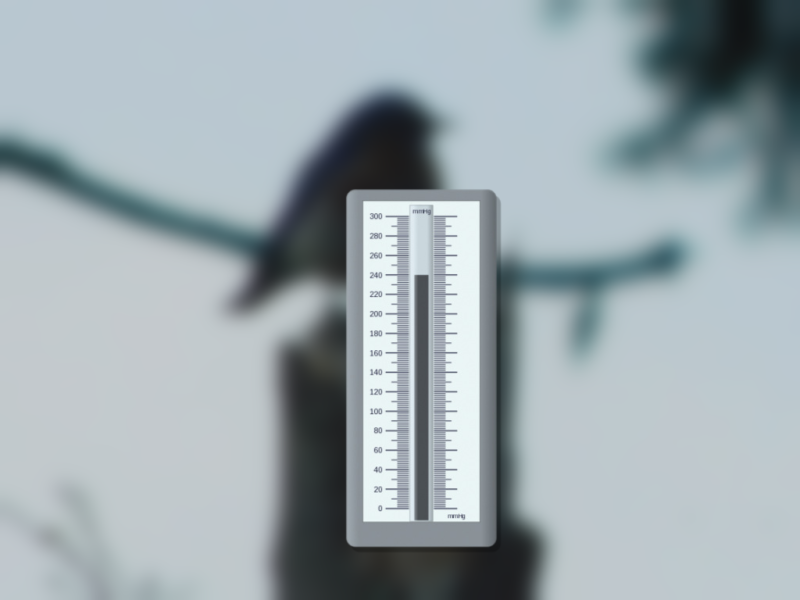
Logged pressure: **240** mmHg
